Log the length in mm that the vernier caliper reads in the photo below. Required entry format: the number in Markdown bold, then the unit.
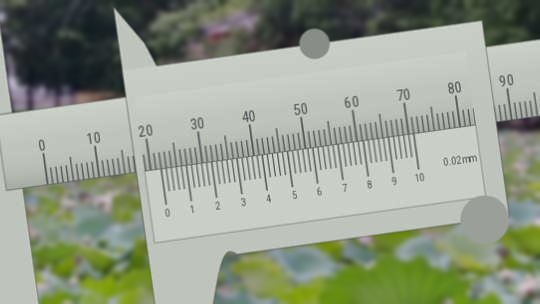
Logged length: **22.0** mm
